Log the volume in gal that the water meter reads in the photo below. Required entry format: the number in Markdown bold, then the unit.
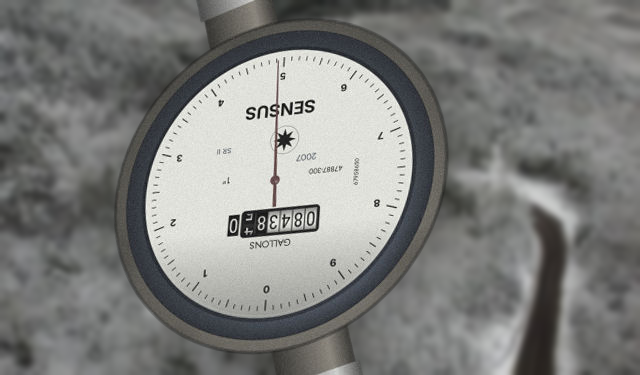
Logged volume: **843844.9** gal
